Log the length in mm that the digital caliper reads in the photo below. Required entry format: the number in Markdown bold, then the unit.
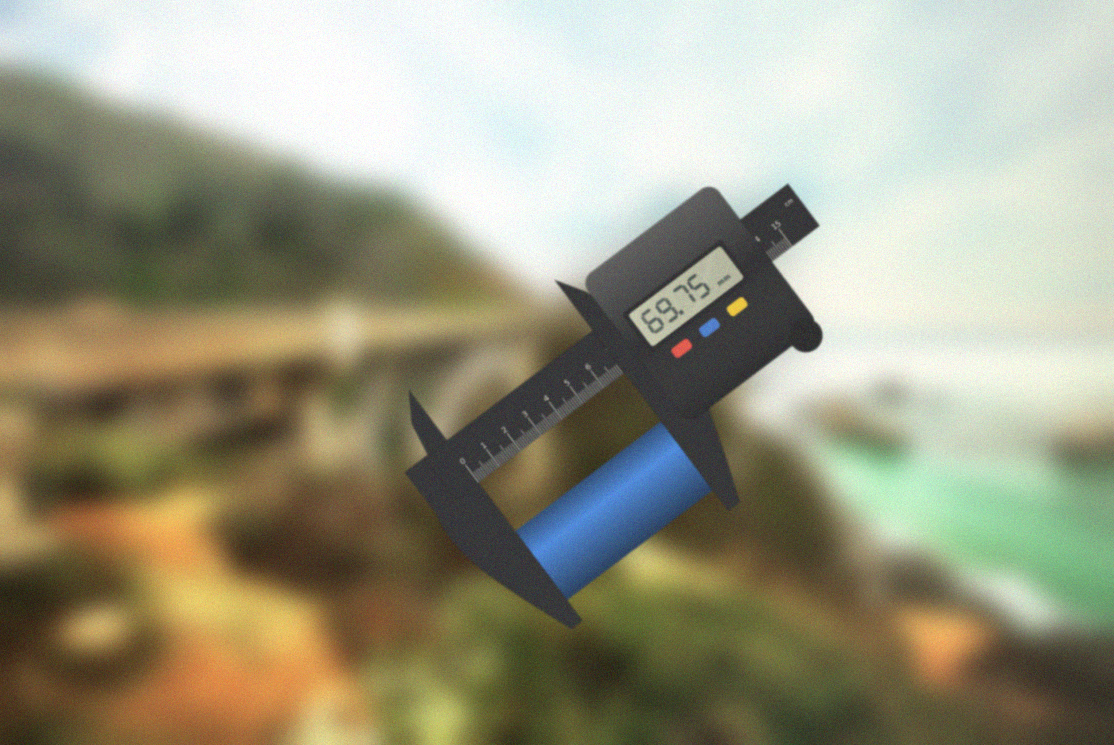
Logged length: **69.75** mm
